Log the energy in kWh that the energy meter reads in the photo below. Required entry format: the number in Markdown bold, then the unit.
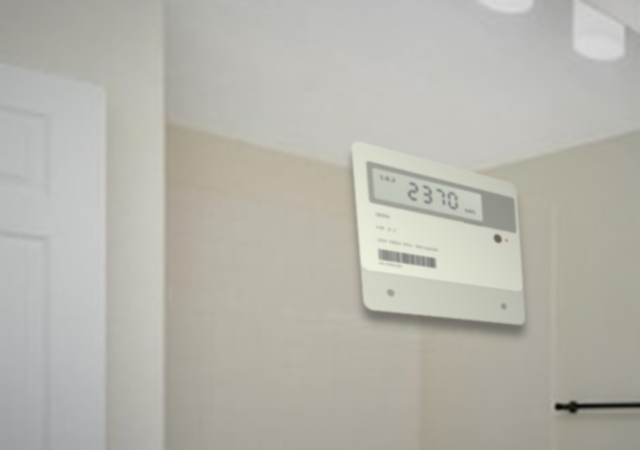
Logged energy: **2370** kWh
